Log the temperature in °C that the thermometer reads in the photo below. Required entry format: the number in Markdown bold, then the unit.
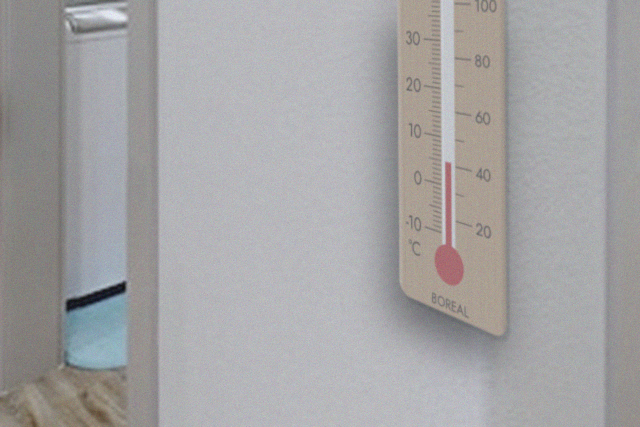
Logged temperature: **5** °C
